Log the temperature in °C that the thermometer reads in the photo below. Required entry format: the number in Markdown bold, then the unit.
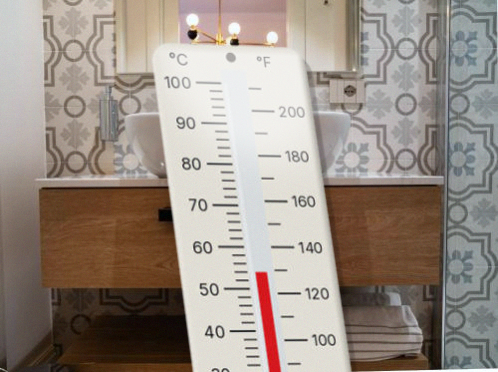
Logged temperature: **54** °C
